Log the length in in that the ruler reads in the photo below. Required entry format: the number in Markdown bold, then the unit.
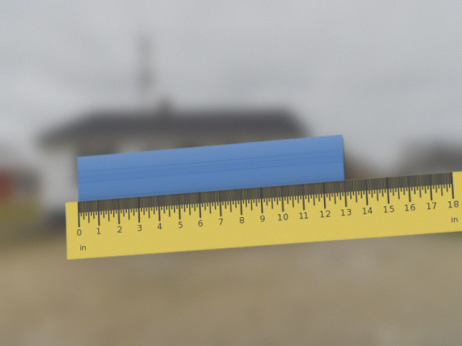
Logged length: **13** in
